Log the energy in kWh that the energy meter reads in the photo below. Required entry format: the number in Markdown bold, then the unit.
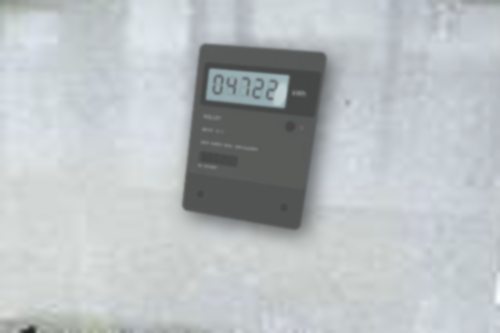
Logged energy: **4722** kWh
